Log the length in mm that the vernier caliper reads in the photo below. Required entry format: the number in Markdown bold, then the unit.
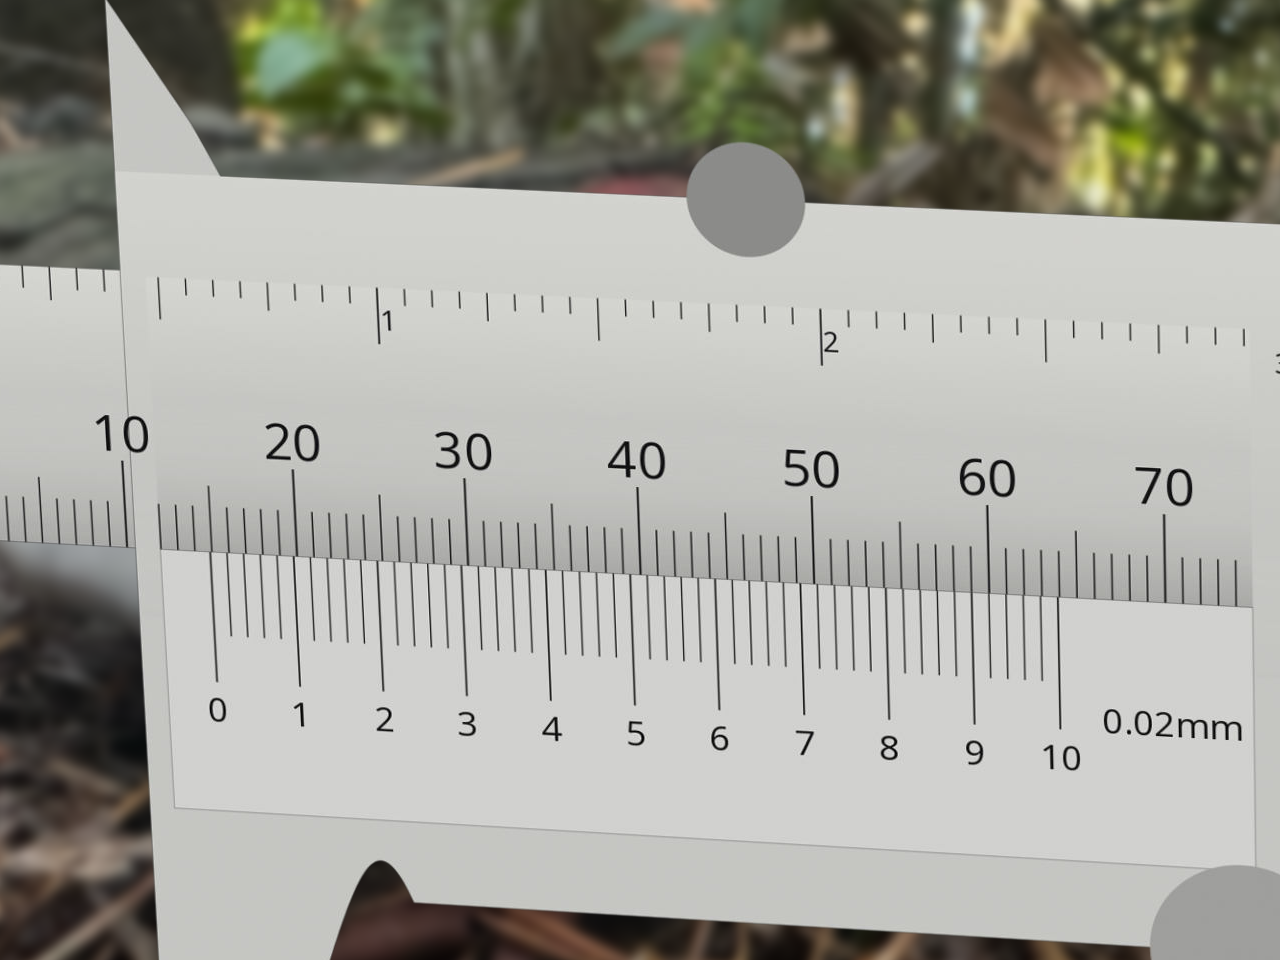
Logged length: **14.9** mm
